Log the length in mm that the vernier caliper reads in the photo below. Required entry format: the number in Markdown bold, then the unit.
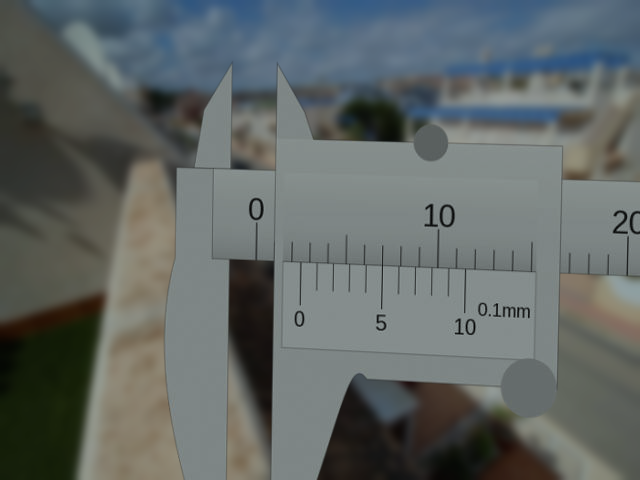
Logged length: **2.5** mm
